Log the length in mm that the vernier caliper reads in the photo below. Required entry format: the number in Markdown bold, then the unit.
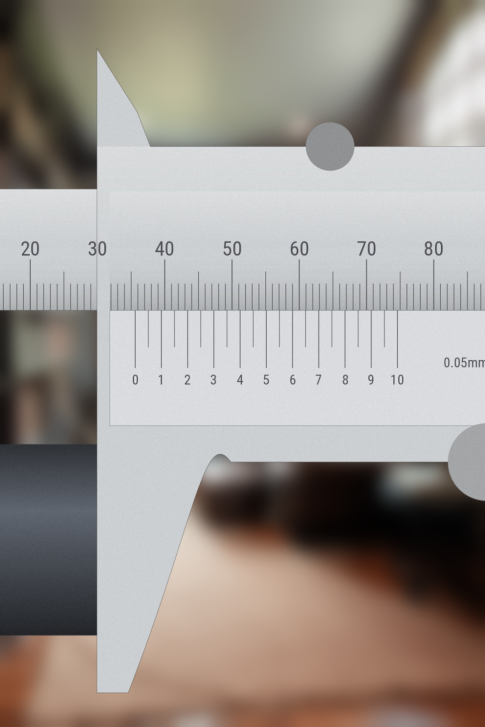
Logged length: **35.6** mm
